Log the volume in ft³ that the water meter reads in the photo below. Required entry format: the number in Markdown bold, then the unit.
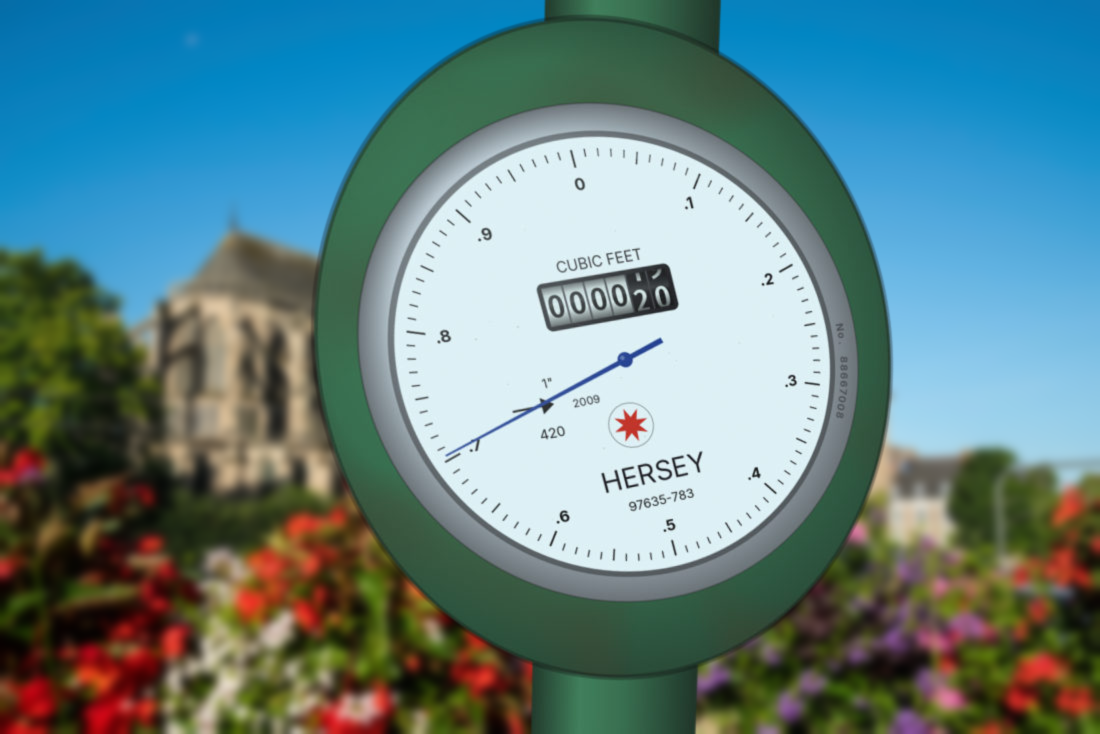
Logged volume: **19.70** ft³
